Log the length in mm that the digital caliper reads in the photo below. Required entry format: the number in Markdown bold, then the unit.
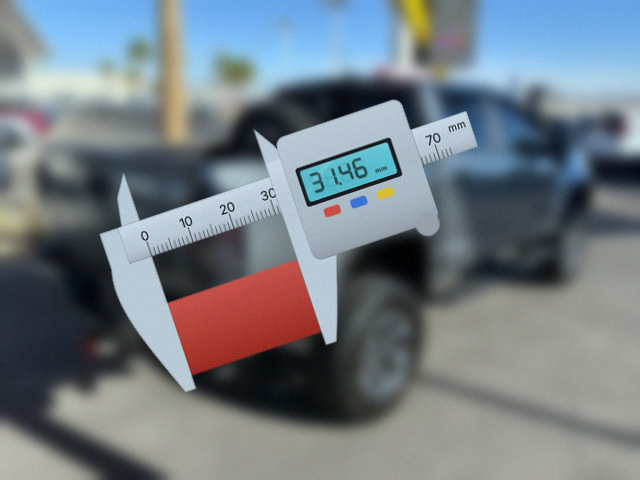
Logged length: **31.46** mm
